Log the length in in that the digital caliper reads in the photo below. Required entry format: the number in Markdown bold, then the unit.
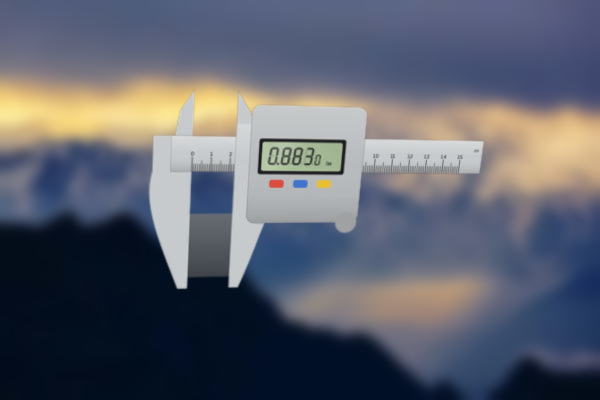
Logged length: **0.8830** in
